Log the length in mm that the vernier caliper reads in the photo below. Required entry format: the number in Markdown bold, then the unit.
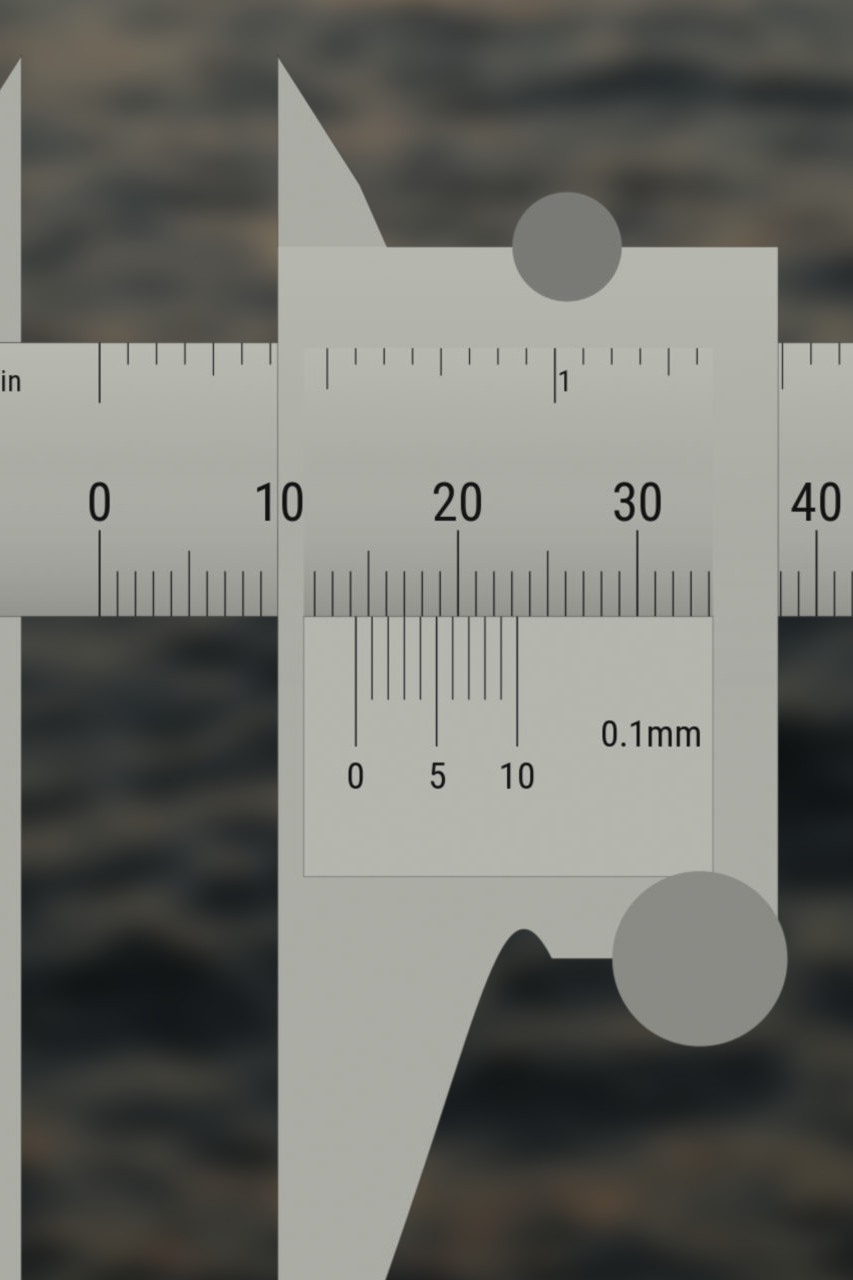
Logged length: **14.3** mm
